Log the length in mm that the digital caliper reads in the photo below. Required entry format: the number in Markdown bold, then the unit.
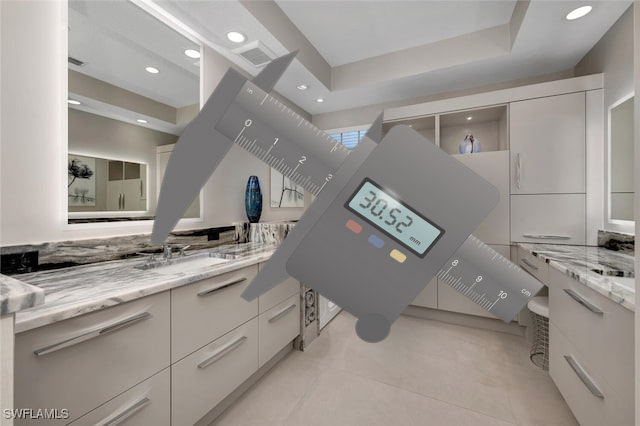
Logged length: **30.52** mm
